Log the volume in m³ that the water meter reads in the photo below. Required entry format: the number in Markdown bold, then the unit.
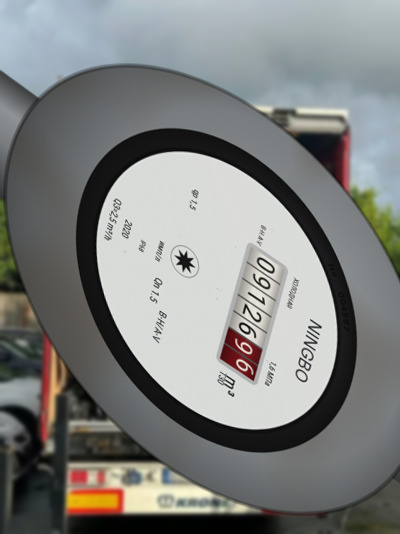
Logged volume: **9126.96** m³
